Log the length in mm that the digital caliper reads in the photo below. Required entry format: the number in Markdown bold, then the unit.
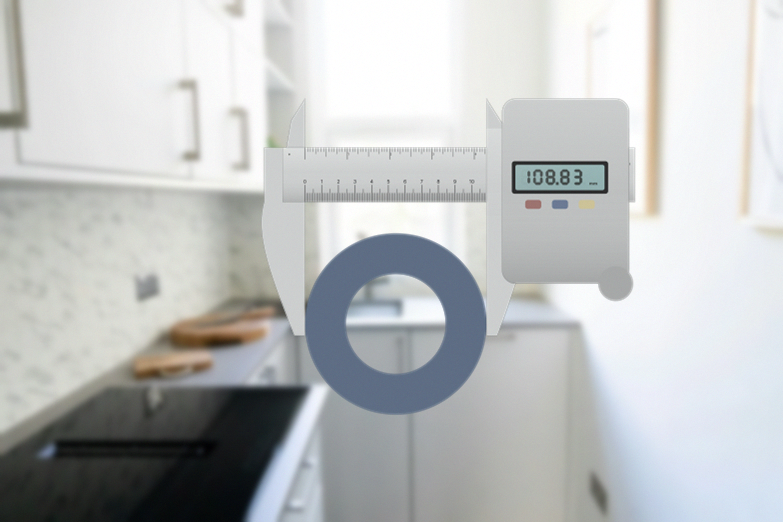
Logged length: **108.83** mm
